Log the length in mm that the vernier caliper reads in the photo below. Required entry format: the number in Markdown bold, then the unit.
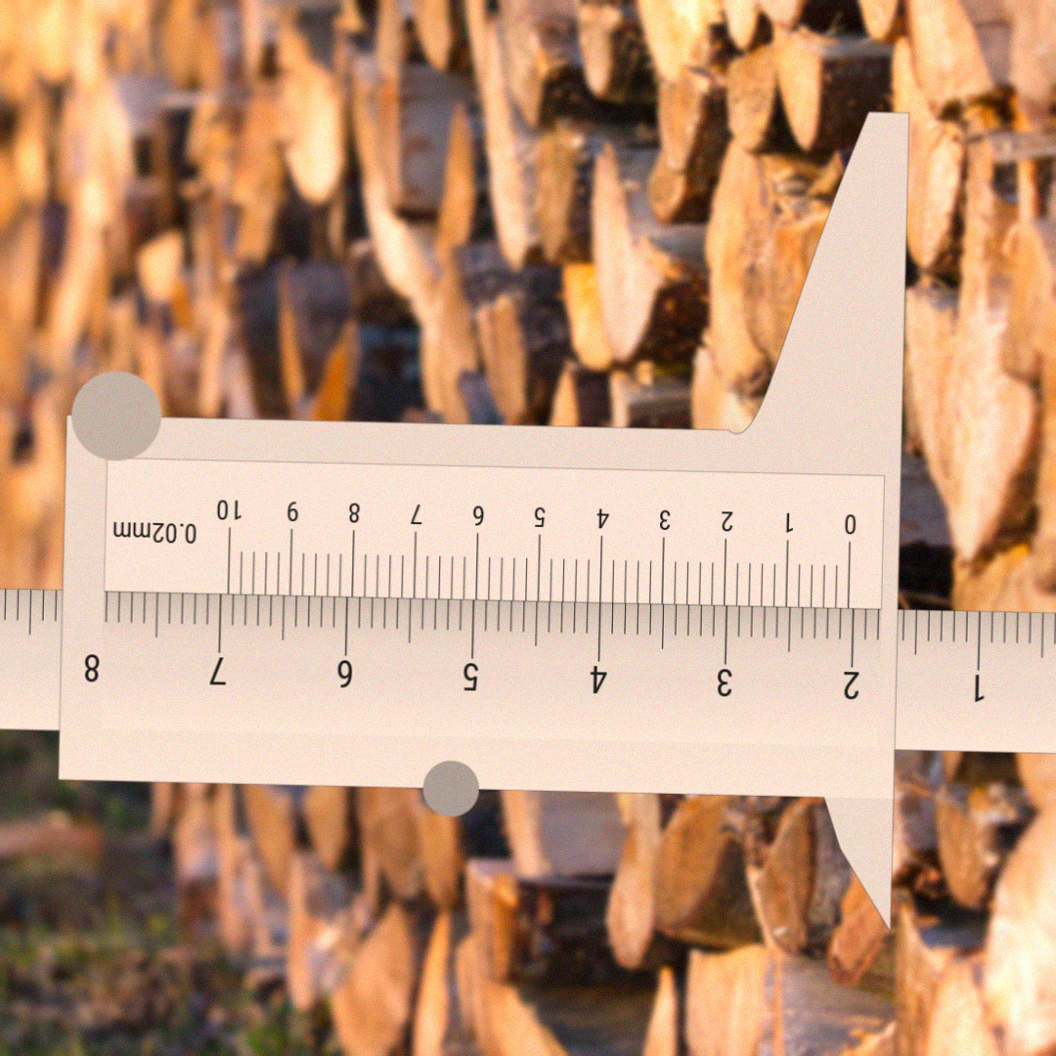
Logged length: **20.4** mm
